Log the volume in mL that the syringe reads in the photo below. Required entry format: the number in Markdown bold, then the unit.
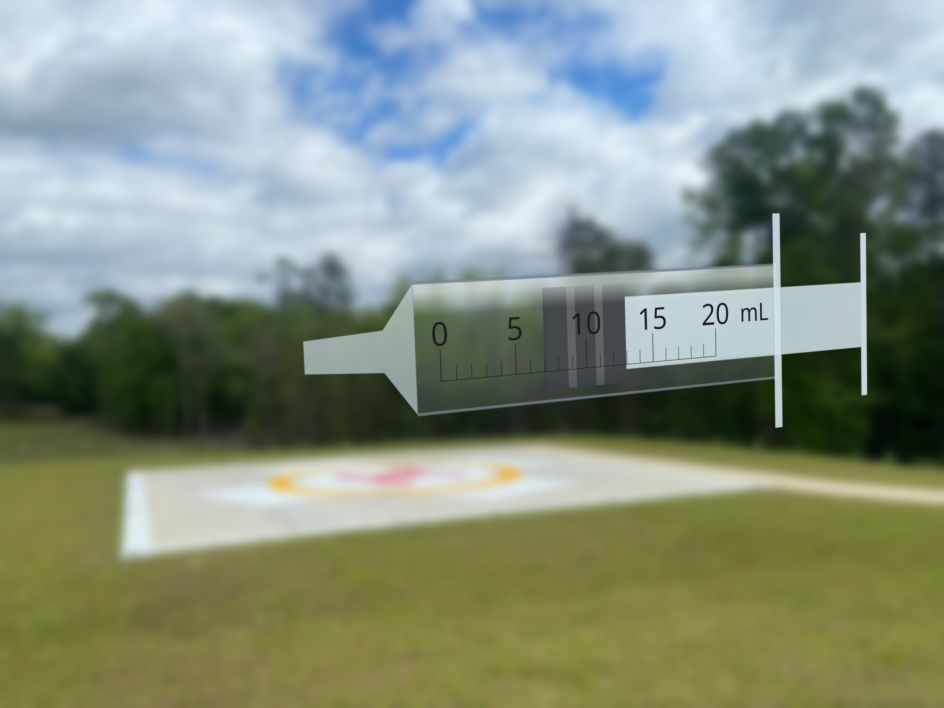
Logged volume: **7** mL
